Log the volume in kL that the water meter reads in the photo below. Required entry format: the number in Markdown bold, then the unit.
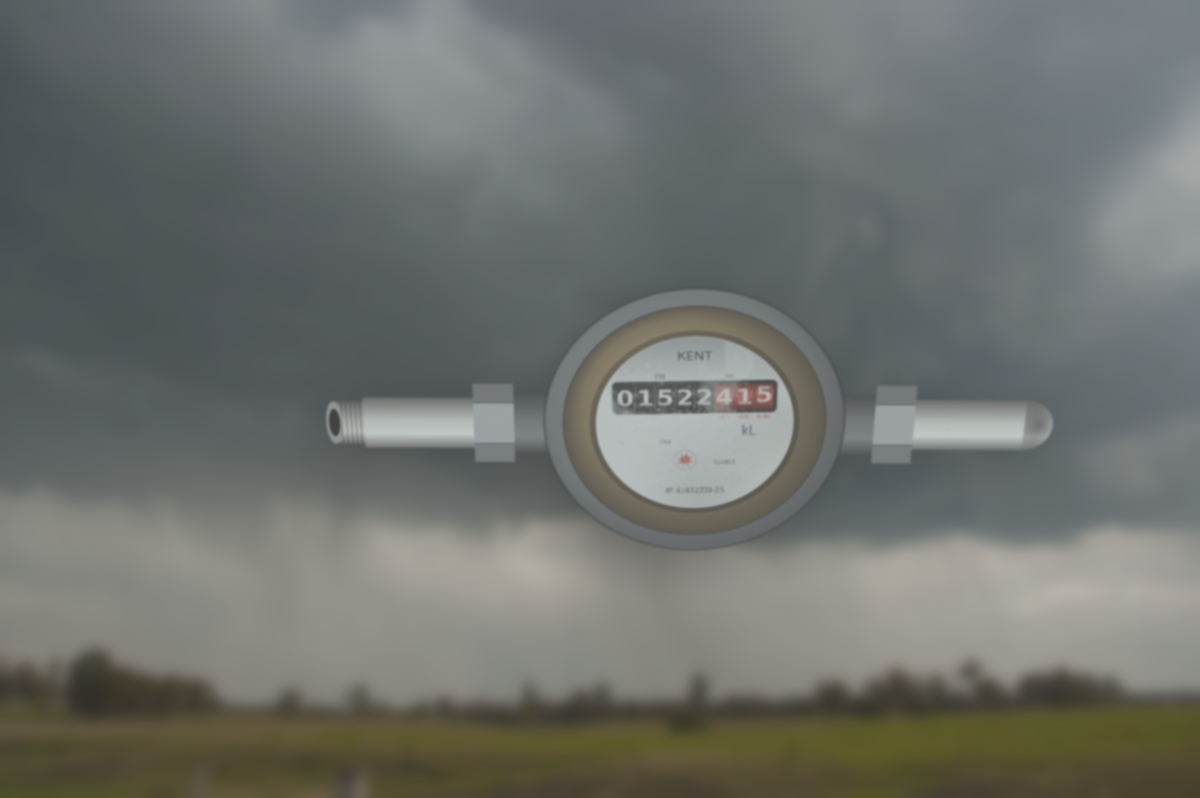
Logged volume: **1522.415** kL
